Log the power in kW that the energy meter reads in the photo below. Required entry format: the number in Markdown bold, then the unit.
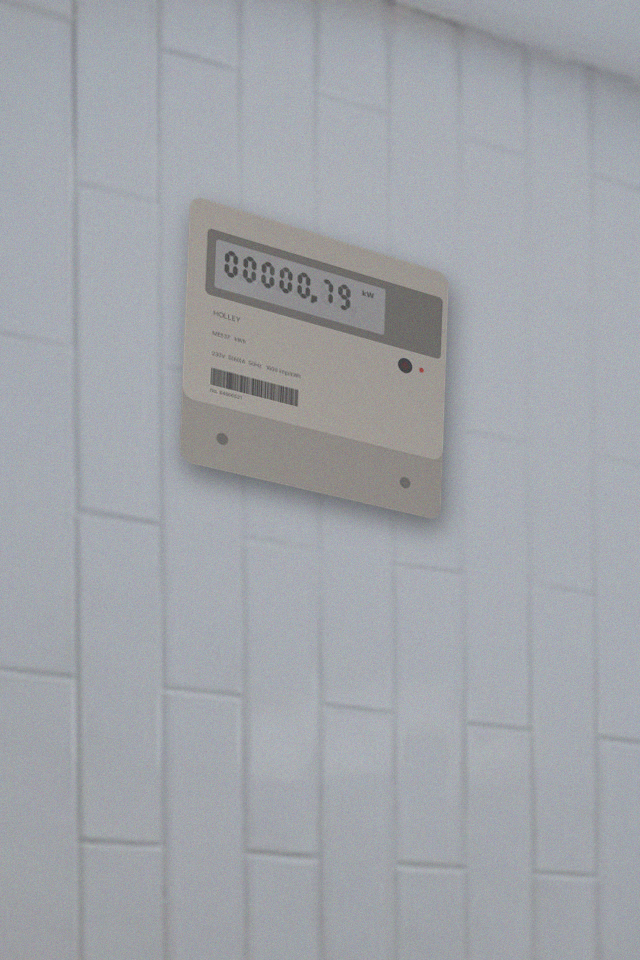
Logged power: **0.79** kW
